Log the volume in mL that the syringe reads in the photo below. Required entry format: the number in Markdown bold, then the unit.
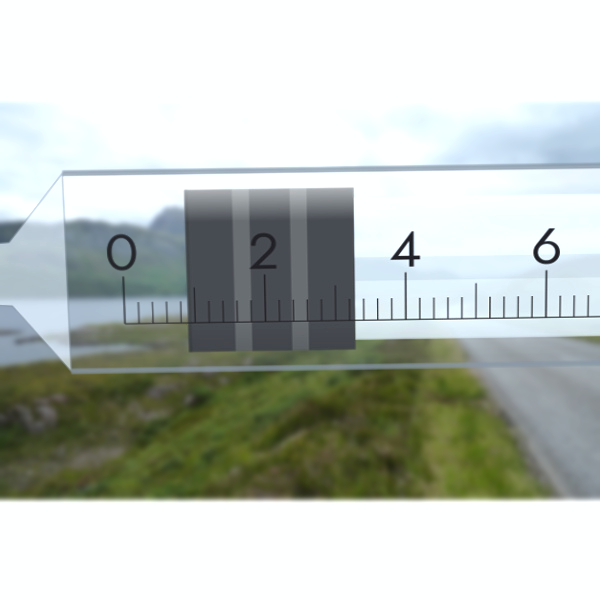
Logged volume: **0.9** mL
